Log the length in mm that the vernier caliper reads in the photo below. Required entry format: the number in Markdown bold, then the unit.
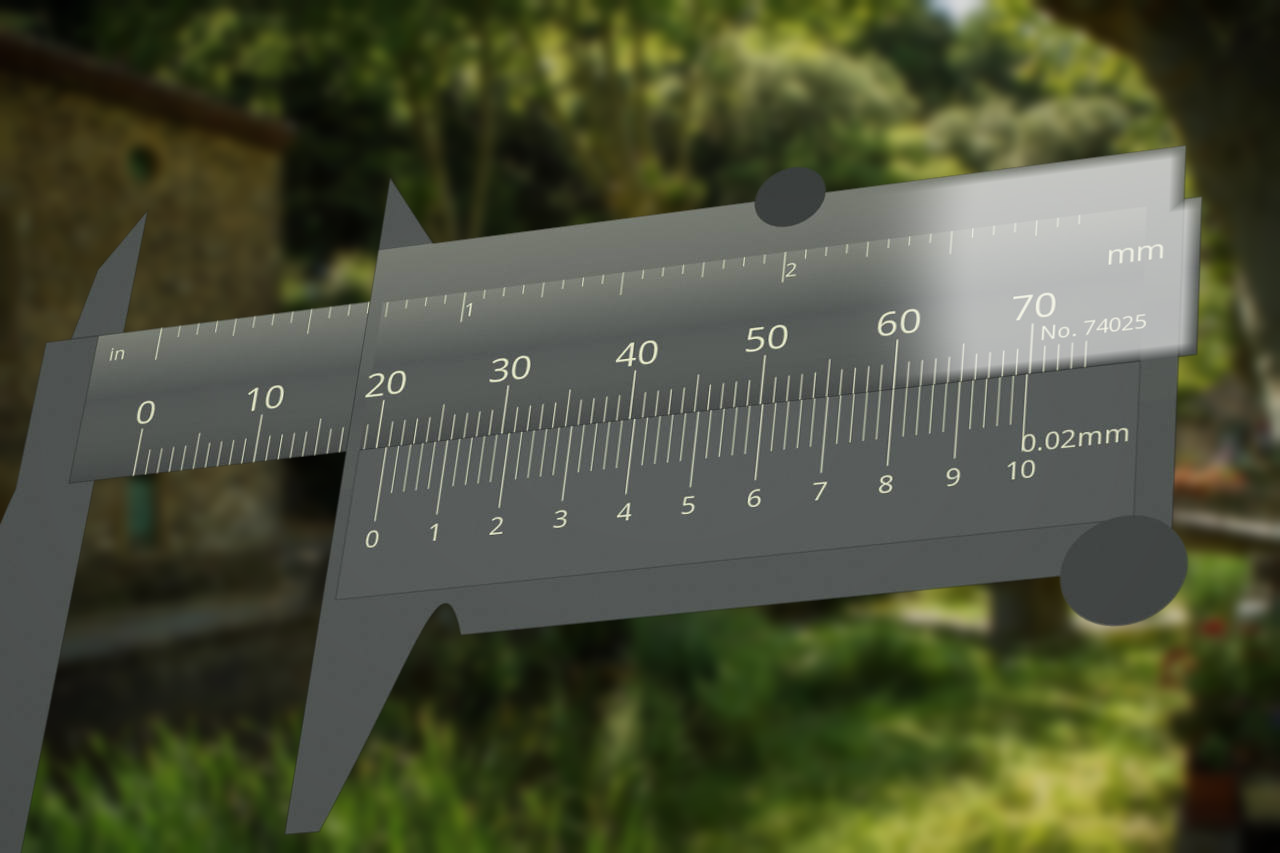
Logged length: **20.8** mm
